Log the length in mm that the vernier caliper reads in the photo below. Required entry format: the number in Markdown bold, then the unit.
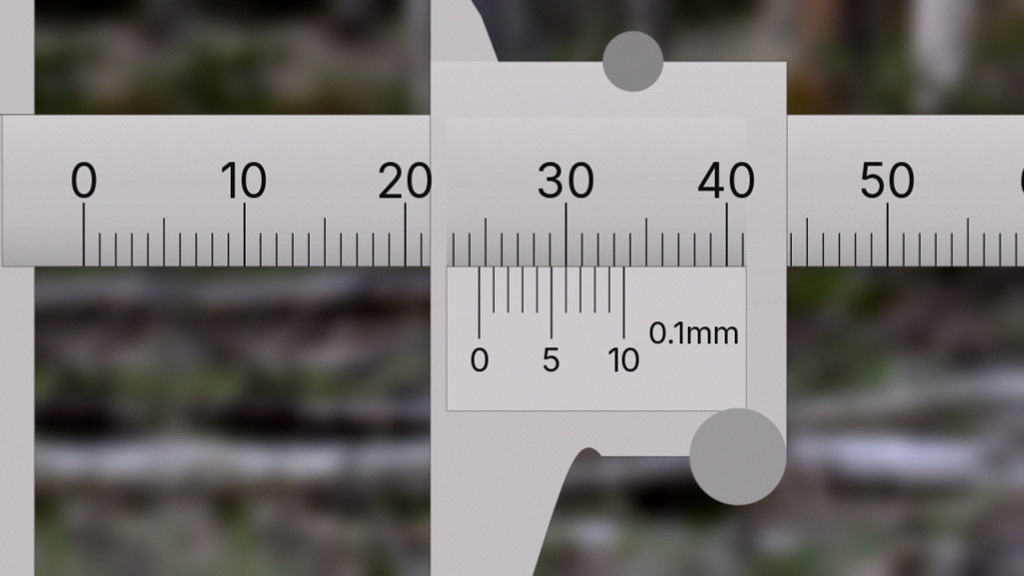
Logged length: **24.6** mm
